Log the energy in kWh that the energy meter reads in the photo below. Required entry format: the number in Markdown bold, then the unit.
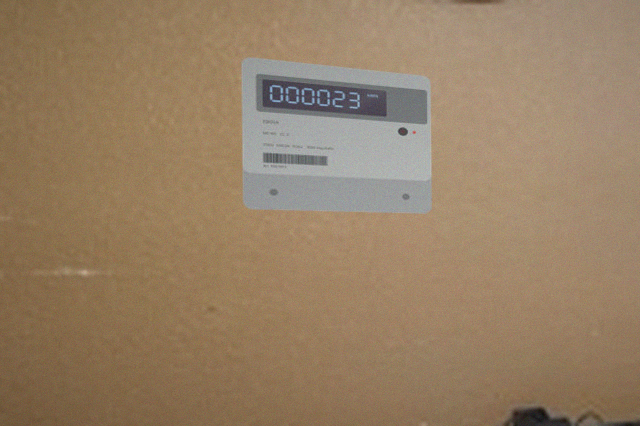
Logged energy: **23** kWh
